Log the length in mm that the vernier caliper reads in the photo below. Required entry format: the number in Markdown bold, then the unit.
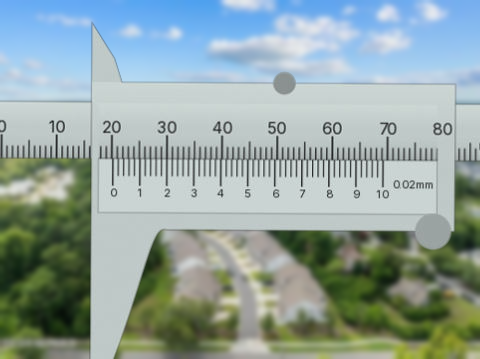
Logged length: **20.2** mm
